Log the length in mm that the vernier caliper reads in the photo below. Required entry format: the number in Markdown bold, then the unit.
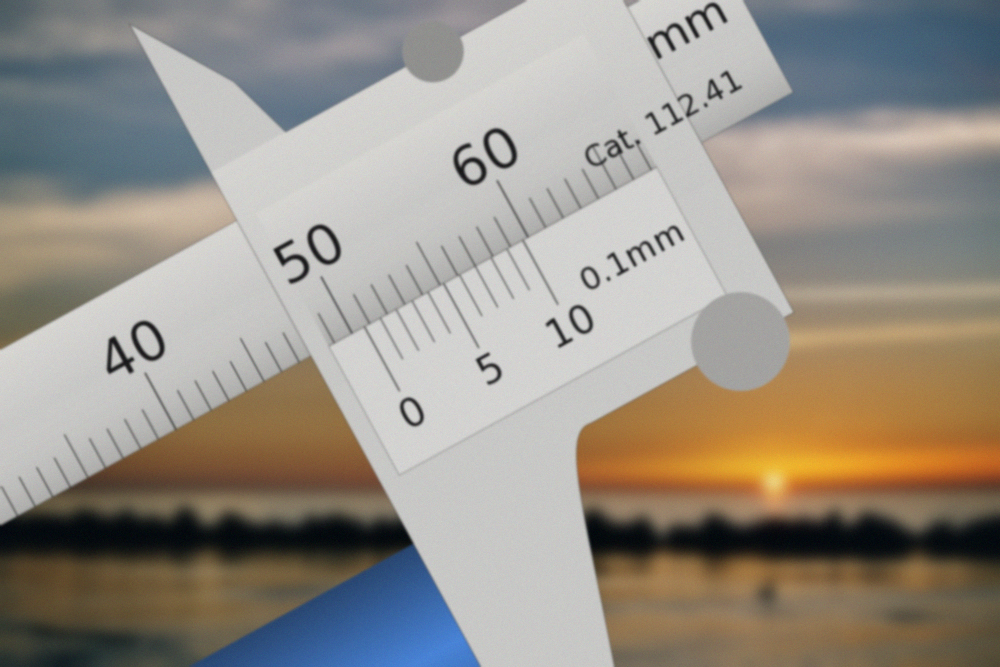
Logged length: **50.7** mm
